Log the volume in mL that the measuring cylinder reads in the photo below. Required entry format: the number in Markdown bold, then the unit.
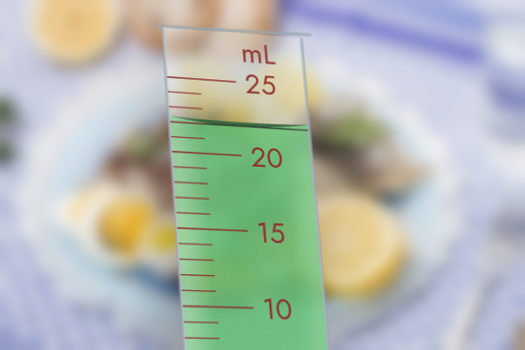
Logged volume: **22** mL
